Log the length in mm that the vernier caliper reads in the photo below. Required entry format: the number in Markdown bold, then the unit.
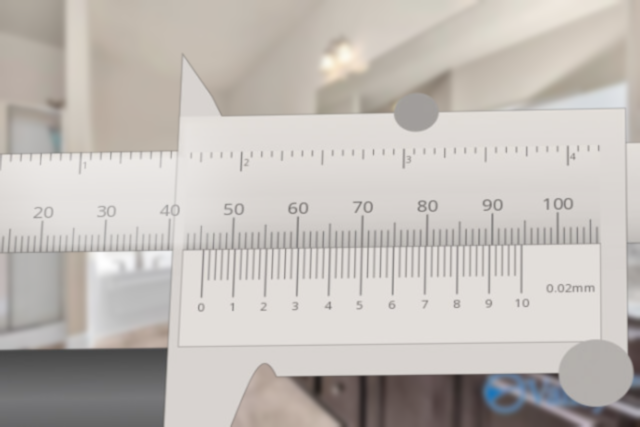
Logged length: **45.5** mm
